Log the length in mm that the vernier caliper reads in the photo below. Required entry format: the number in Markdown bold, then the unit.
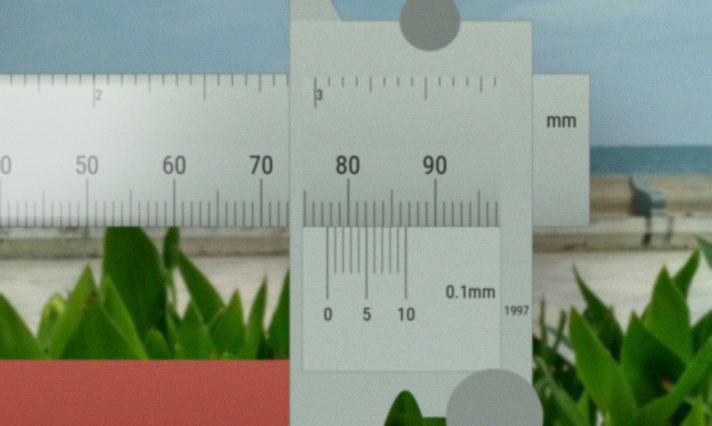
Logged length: **77.6** mm
